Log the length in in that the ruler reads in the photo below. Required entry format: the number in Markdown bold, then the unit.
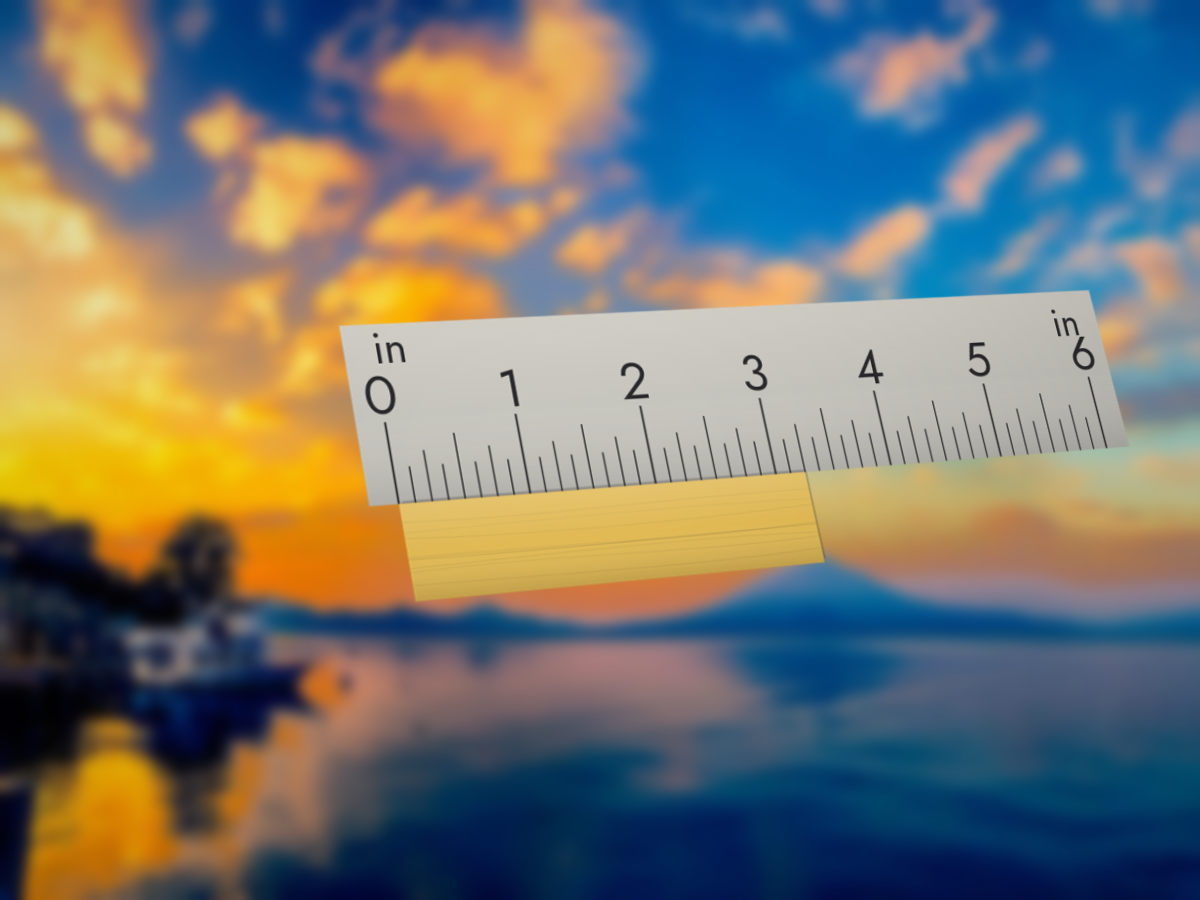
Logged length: **3.25** in
